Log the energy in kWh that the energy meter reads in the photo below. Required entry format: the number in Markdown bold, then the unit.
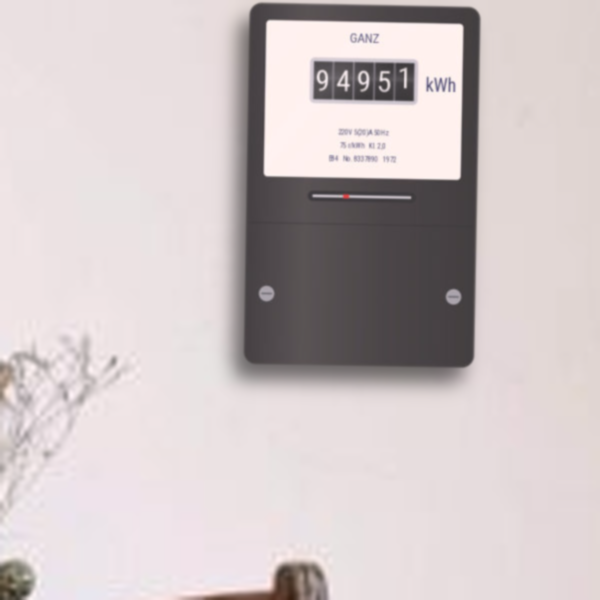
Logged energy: **94951** kWh
